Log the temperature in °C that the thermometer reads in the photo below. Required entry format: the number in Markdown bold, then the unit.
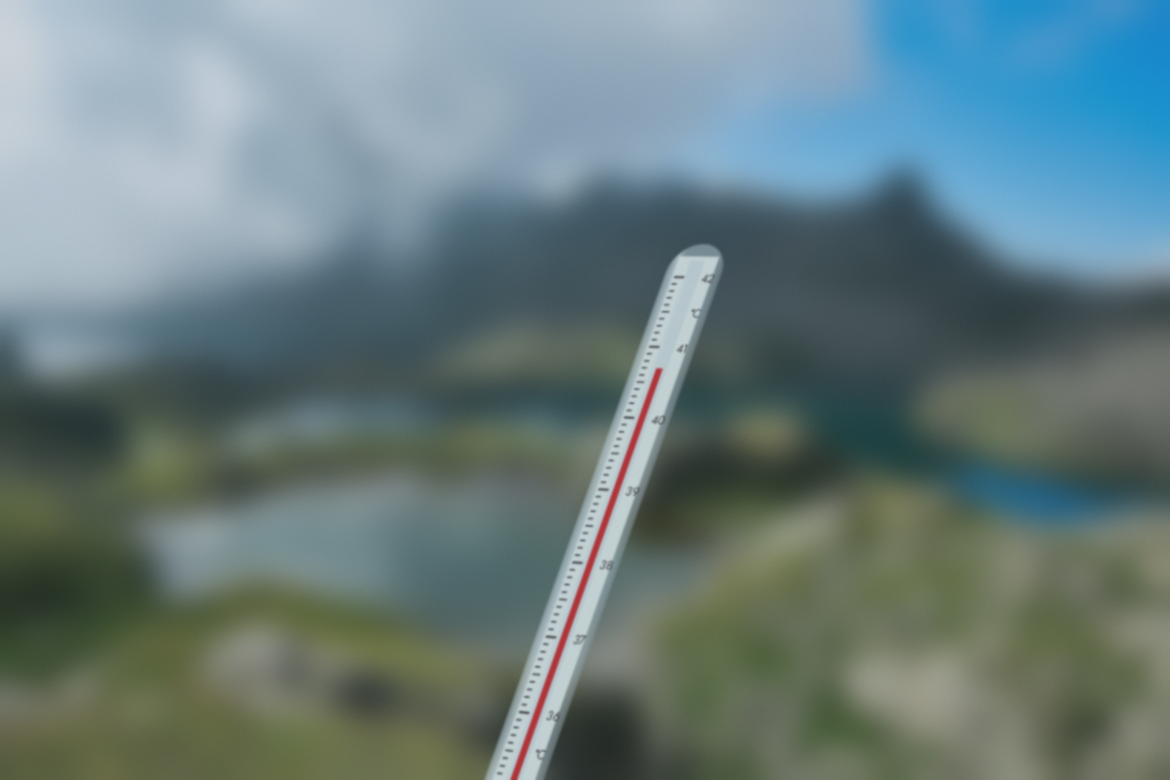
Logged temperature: **40.7** °C
